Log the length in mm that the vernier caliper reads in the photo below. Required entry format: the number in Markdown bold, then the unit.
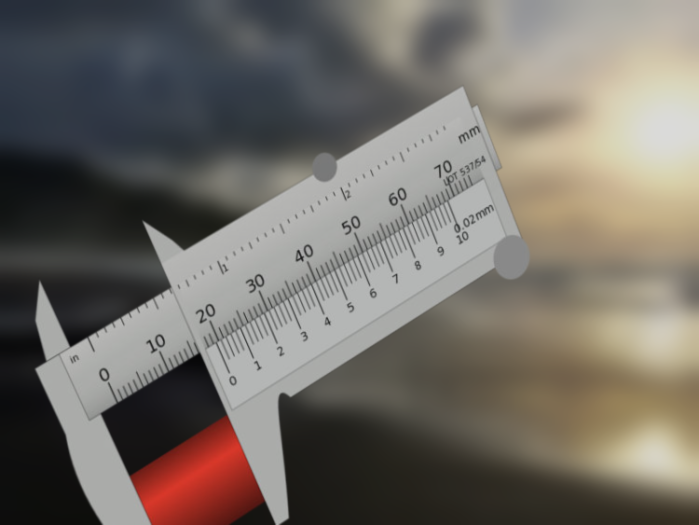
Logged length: **19.5** mm
